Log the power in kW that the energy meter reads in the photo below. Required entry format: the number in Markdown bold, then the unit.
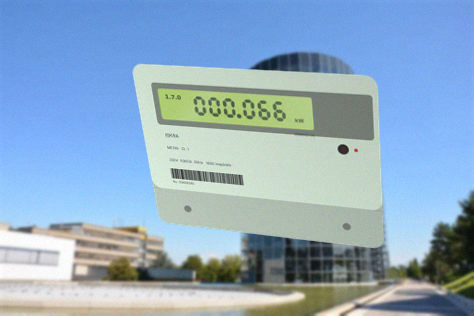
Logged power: **0.066** kW
